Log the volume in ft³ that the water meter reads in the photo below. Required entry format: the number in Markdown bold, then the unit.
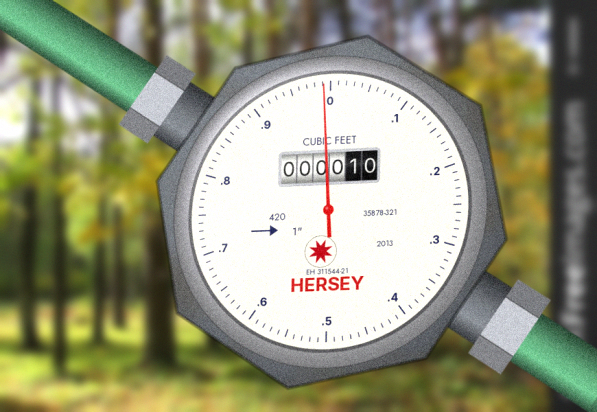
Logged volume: **9.99** ft³
